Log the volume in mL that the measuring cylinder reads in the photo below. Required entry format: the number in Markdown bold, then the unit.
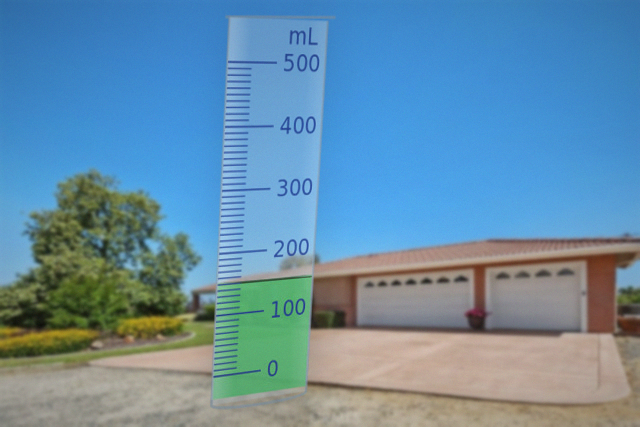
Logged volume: **150** mL
